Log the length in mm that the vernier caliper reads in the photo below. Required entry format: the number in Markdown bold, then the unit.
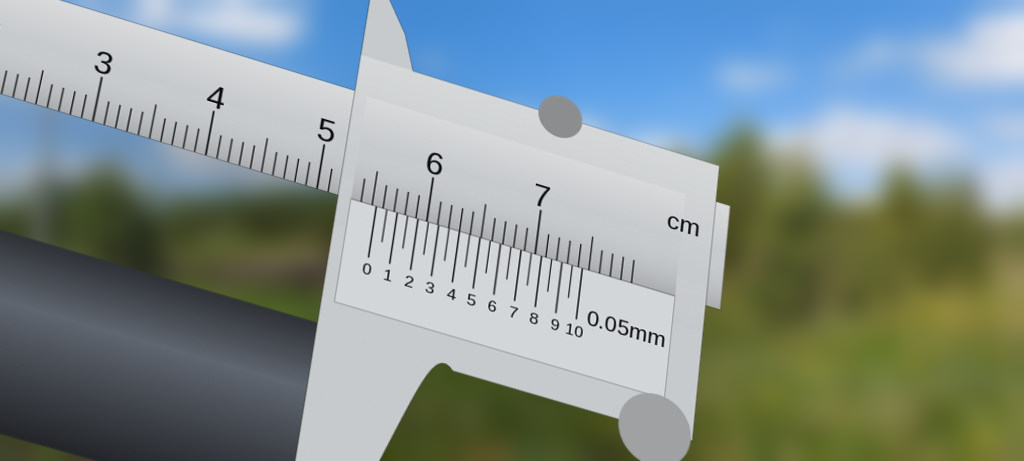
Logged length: **55.4** mm
